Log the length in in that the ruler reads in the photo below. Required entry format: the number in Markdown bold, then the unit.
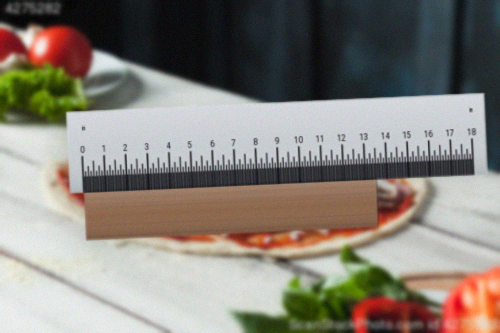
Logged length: **13.5** in
